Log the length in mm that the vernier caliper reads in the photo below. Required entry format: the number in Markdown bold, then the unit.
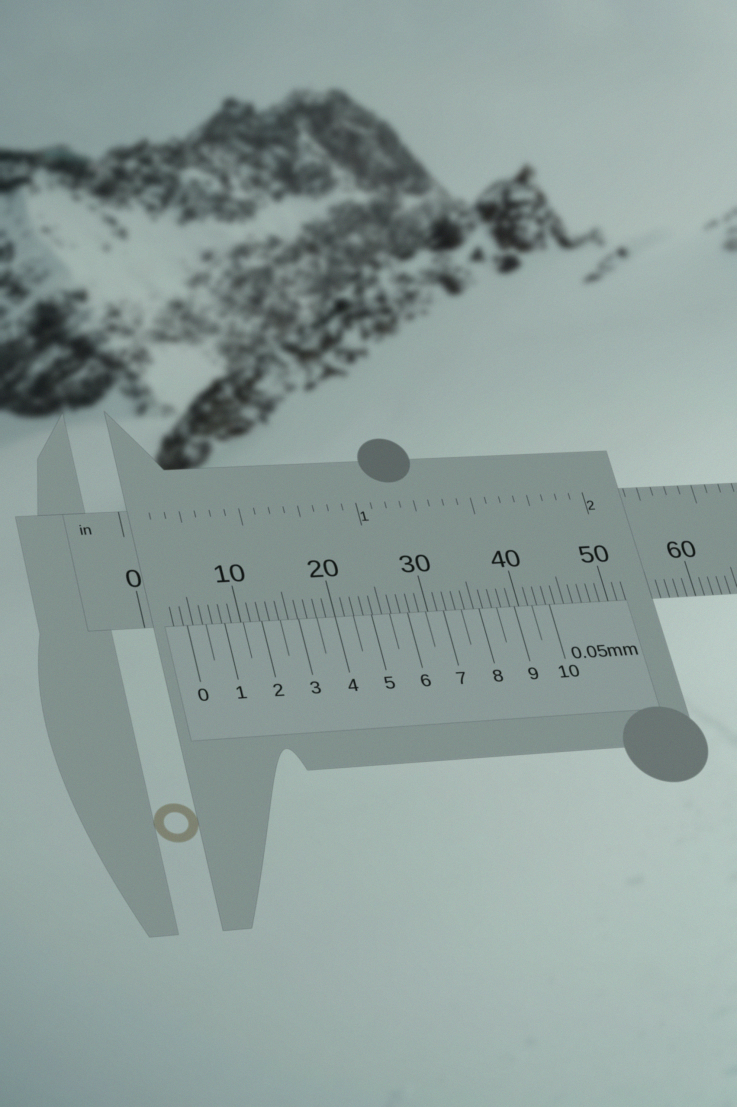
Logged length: **4.4** mm
